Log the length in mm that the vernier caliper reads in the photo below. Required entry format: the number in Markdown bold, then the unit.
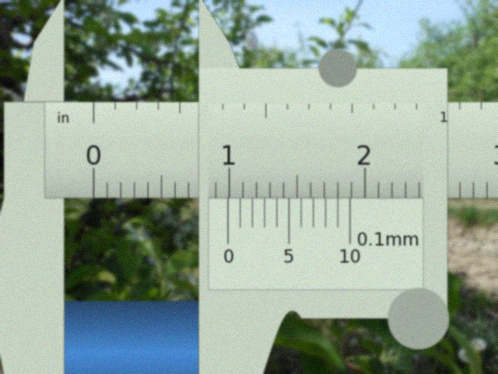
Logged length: **9.9** mm
